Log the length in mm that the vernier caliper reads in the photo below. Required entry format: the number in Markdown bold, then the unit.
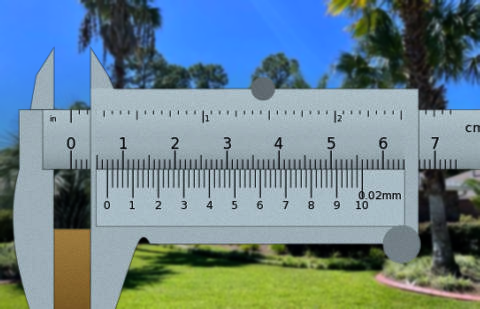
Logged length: **7.0** mm
